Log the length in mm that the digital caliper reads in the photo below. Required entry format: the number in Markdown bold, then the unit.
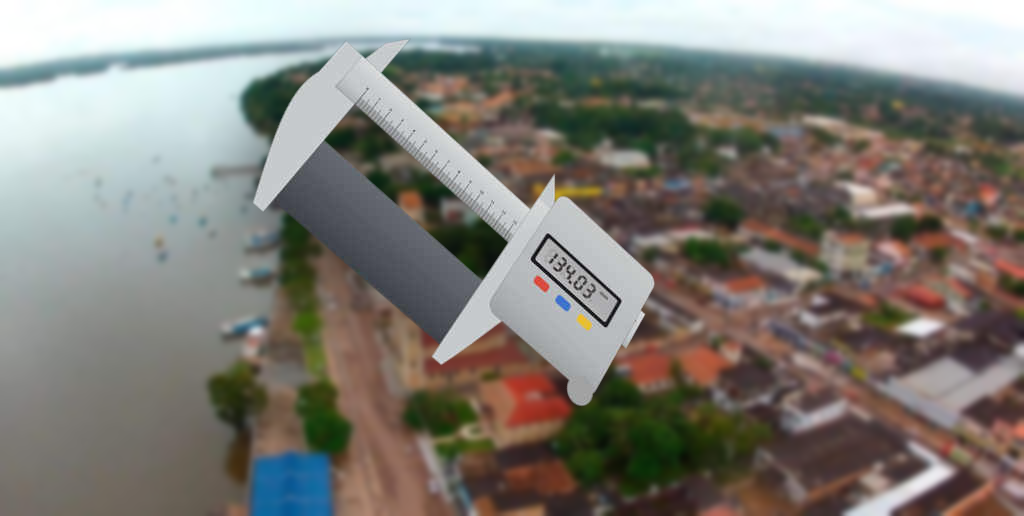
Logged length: **134.03** mm
